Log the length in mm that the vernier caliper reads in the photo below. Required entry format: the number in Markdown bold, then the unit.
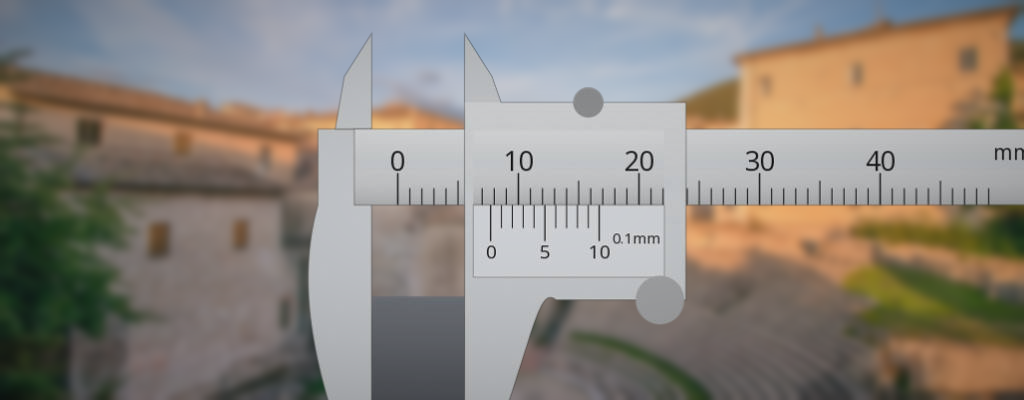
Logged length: **7.7** mm
